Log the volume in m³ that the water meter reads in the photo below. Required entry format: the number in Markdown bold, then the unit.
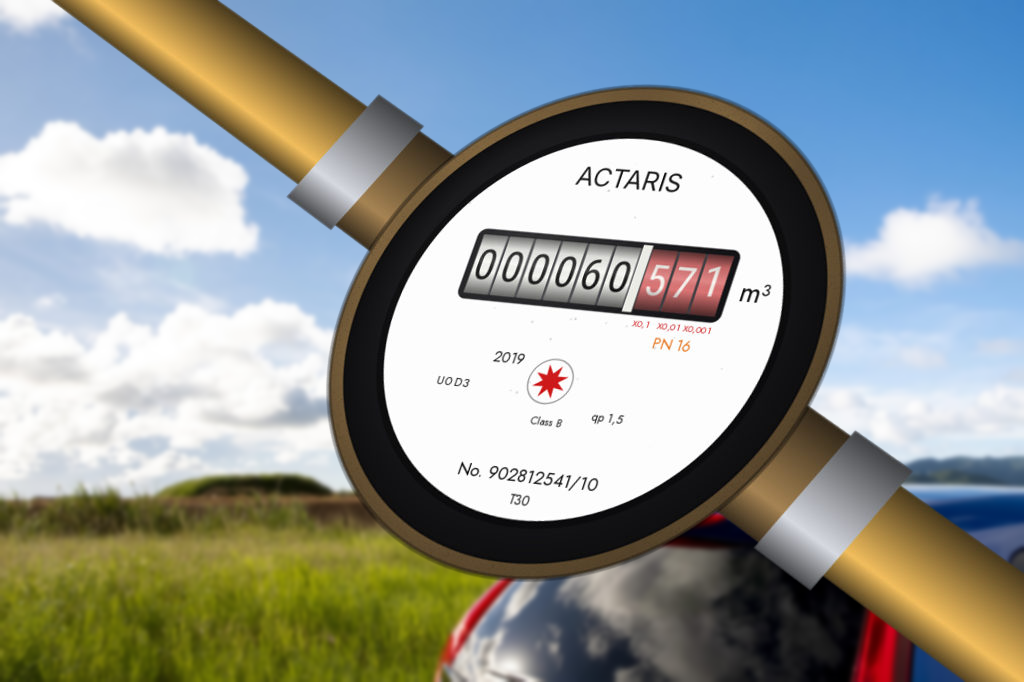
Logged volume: **60.571** m³
